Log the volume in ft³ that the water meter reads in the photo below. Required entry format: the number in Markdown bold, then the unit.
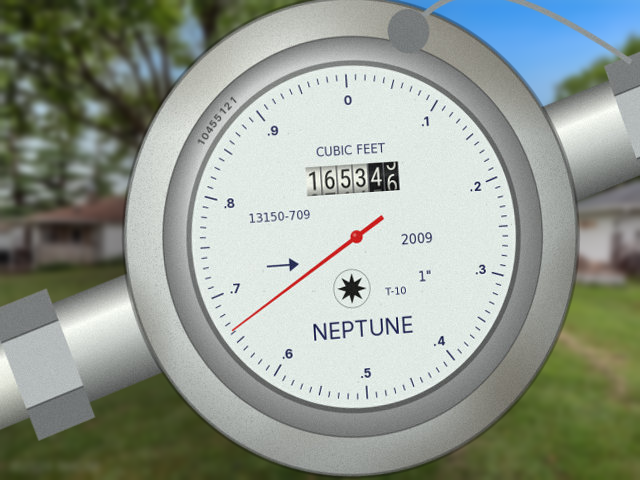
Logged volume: **165345.66** ft³
